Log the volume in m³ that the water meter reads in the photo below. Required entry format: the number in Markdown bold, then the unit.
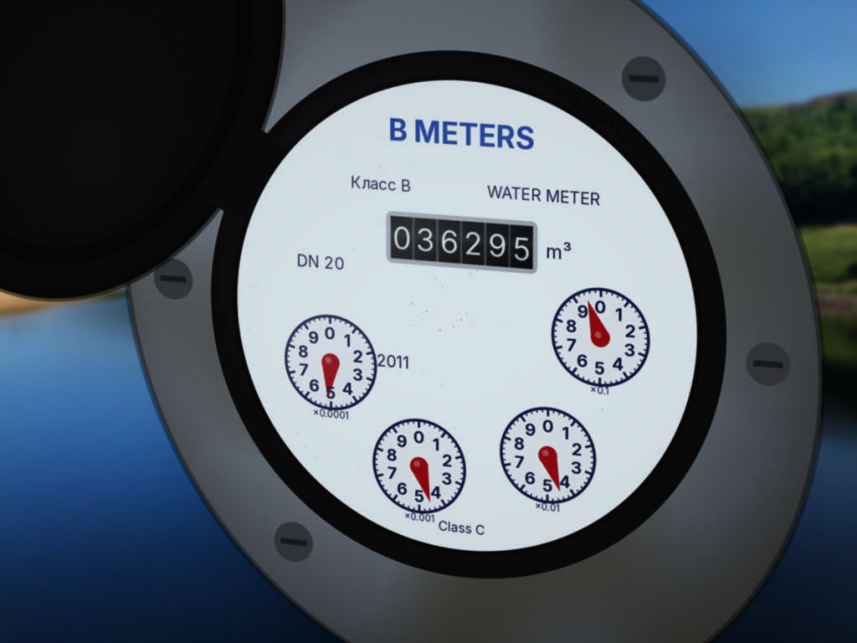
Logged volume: **36294.9445** m³
